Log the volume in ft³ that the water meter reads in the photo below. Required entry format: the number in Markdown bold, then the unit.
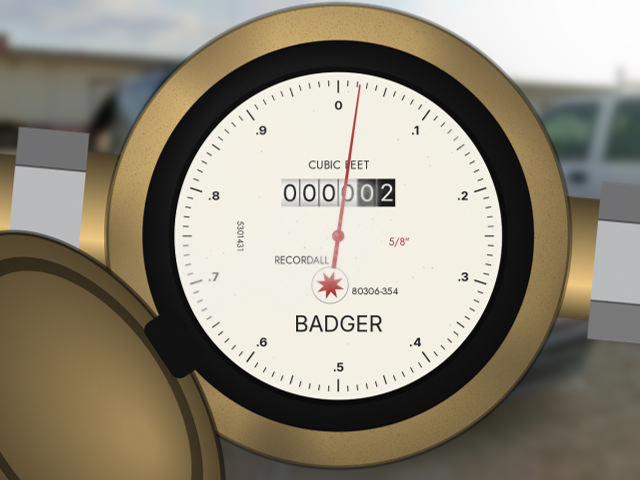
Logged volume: **2.02** ft³
